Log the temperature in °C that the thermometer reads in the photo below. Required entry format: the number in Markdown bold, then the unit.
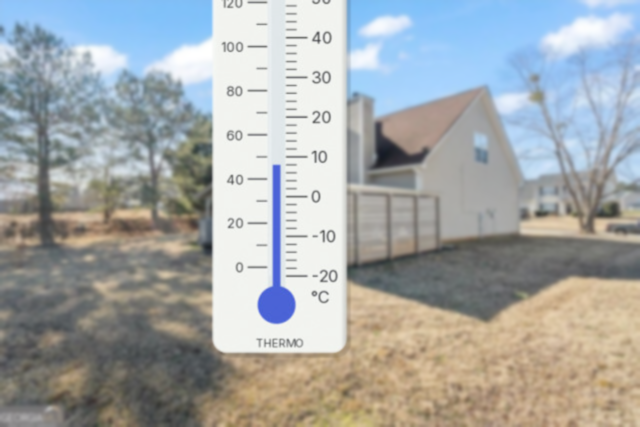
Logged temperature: **8** °C
